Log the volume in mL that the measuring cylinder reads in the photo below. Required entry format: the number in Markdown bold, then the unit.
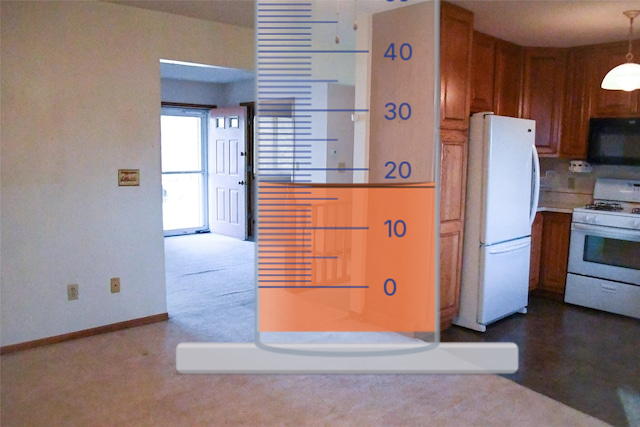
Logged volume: **17** mL
